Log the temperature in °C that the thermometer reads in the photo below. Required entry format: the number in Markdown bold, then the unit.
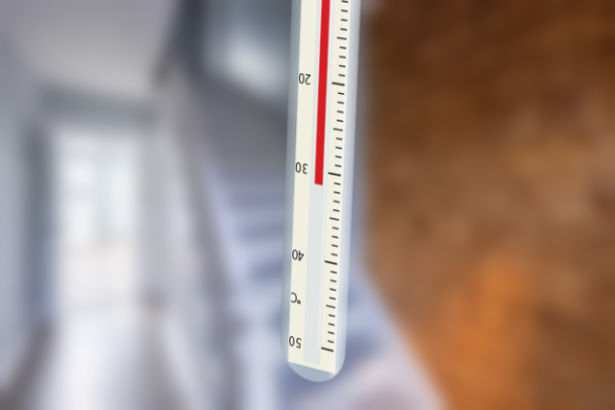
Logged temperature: **31.5** °C
